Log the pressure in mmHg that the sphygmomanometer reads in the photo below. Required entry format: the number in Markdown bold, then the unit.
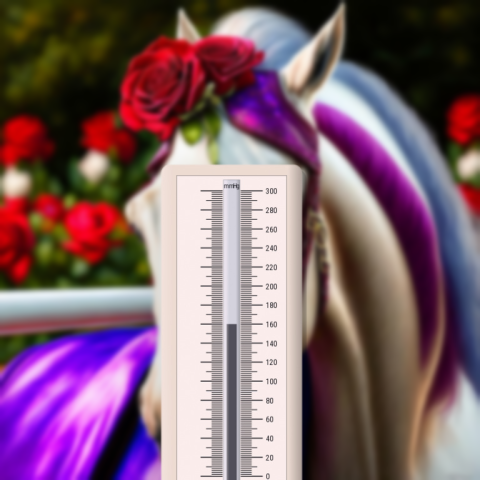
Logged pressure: **160** mmHg
